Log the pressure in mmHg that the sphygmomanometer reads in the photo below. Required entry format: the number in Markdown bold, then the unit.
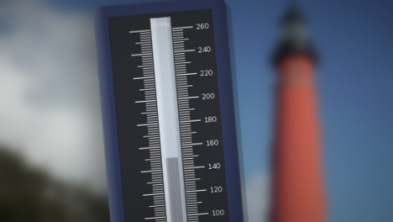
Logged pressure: **150** mmHg
